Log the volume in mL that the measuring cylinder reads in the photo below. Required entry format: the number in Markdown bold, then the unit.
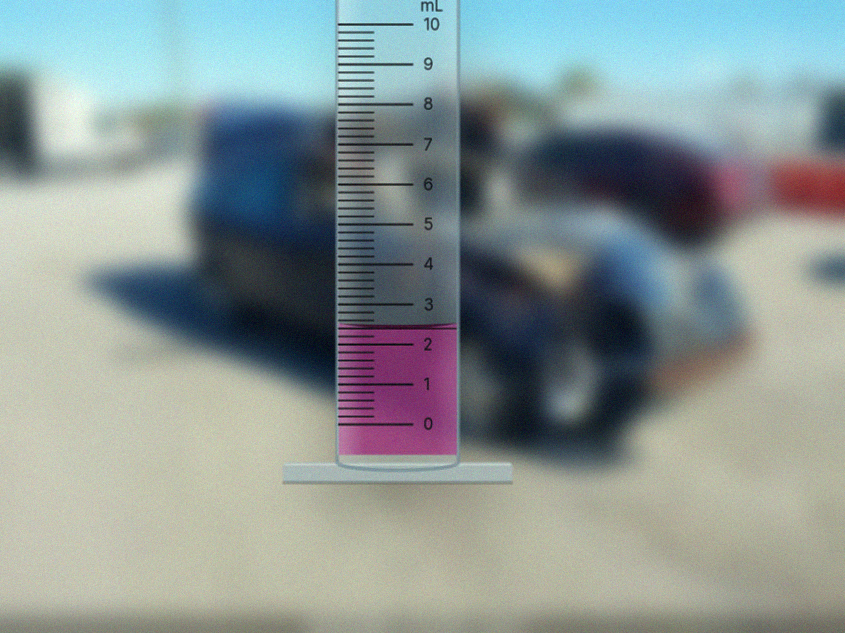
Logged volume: **2.4** mL
